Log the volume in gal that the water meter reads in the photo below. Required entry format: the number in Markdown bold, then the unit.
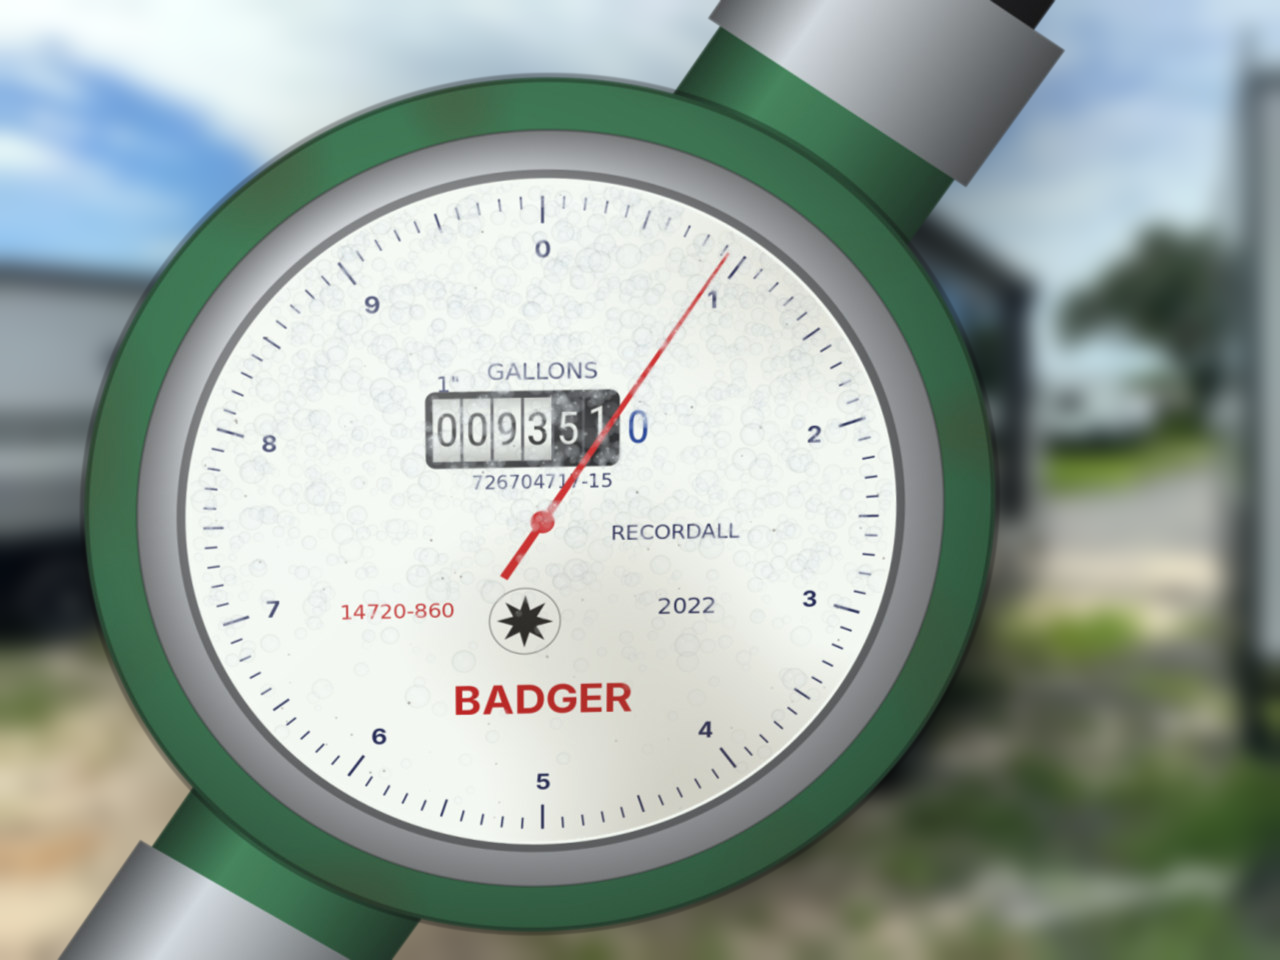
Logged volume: **93510.9** gal
